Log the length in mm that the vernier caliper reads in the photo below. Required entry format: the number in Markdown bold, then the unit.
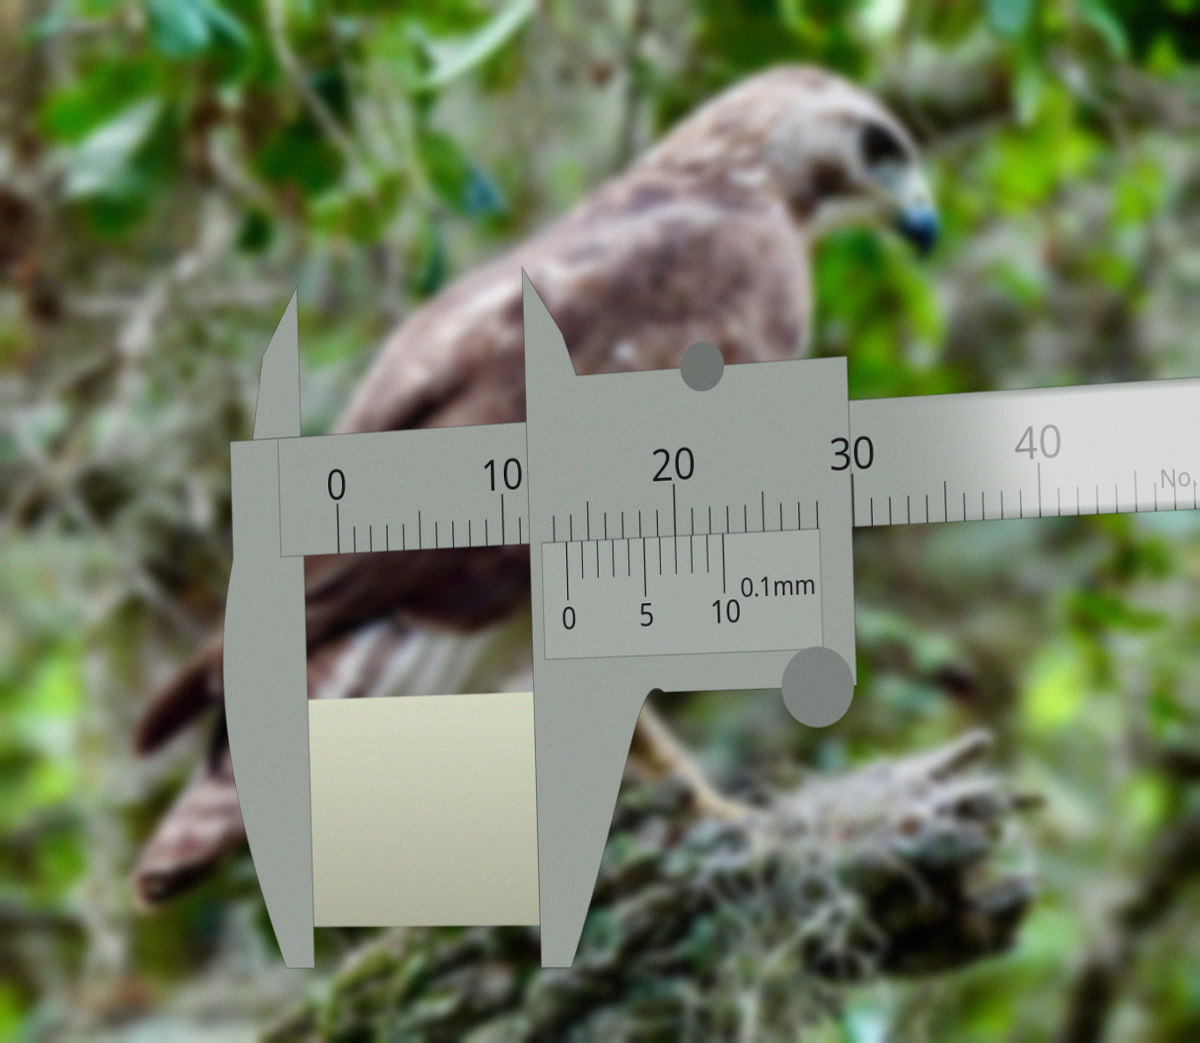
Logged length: **13.7** mm
